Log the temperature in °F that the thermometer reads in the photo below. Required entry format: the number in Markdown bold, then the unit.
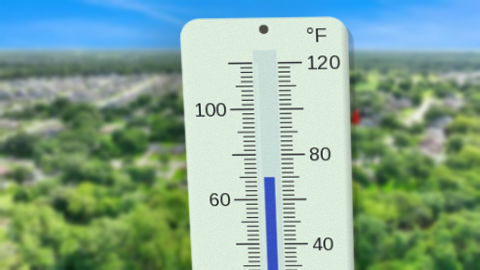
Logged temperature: **70** °F
